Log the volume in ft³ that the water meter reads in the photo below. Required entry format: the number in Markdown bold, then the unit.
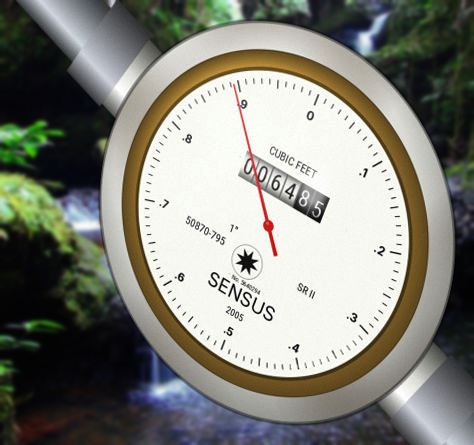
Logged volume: **6484.89** ft³
